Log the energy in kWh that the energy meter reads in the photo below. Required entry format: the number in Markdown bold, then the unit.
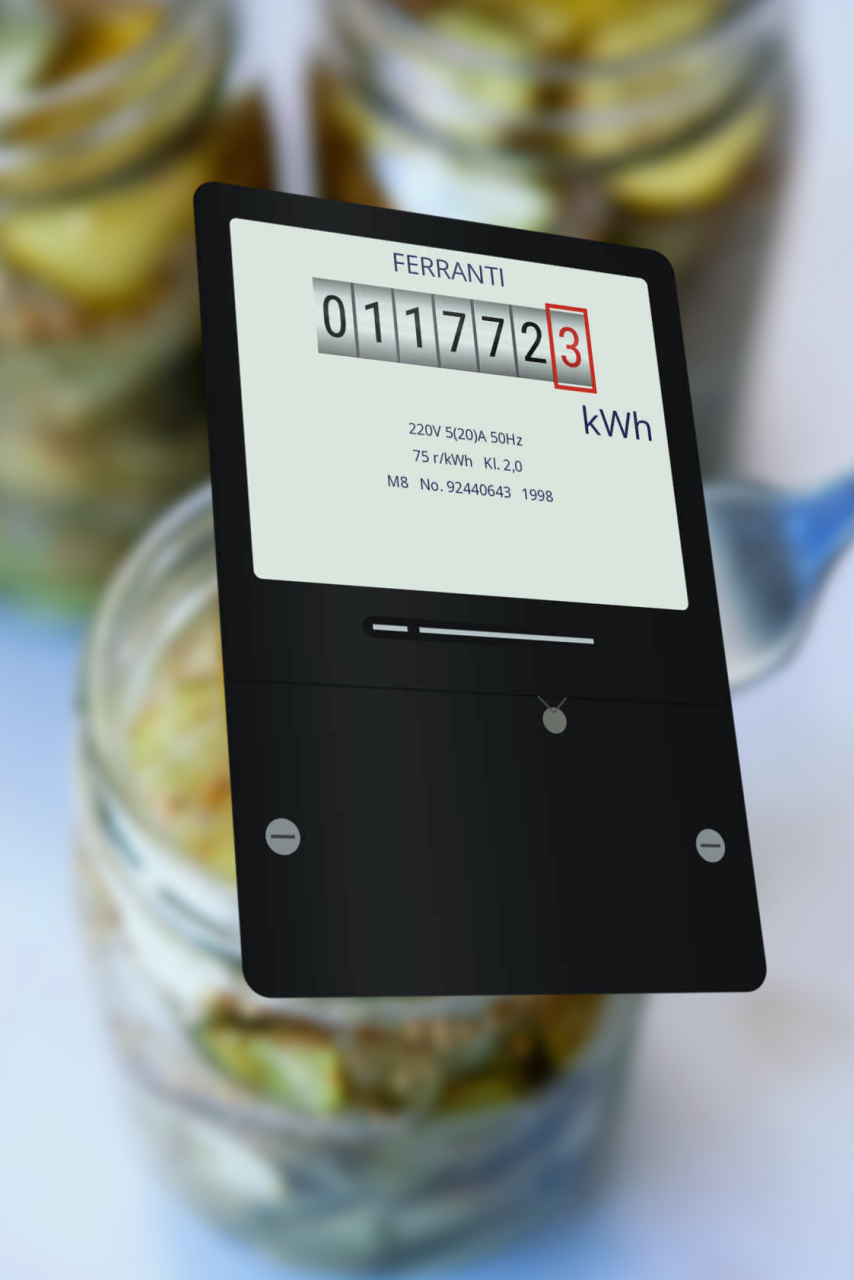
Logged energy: **11772.3** kWh
